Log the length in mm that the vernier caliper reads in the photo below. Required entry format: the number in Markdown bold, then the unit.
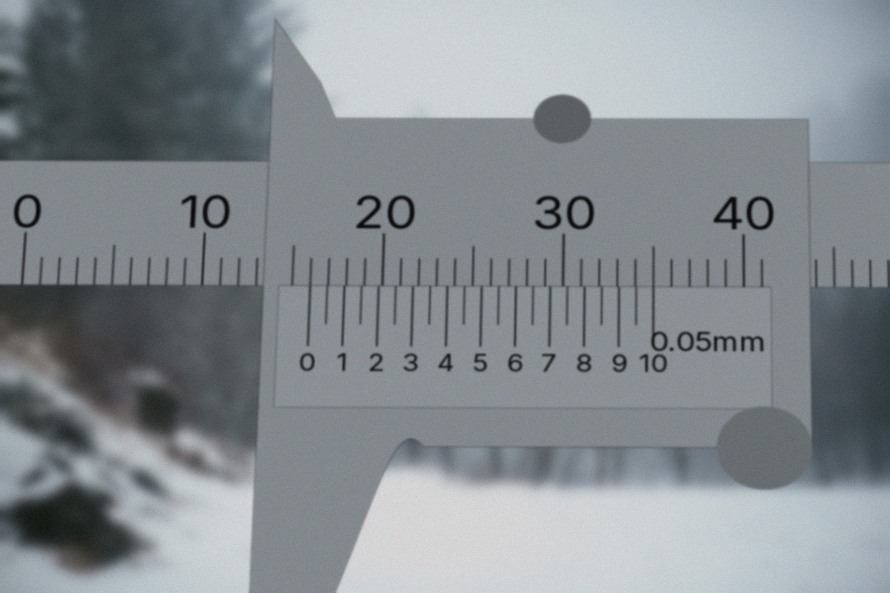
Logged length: **16.0** mm
